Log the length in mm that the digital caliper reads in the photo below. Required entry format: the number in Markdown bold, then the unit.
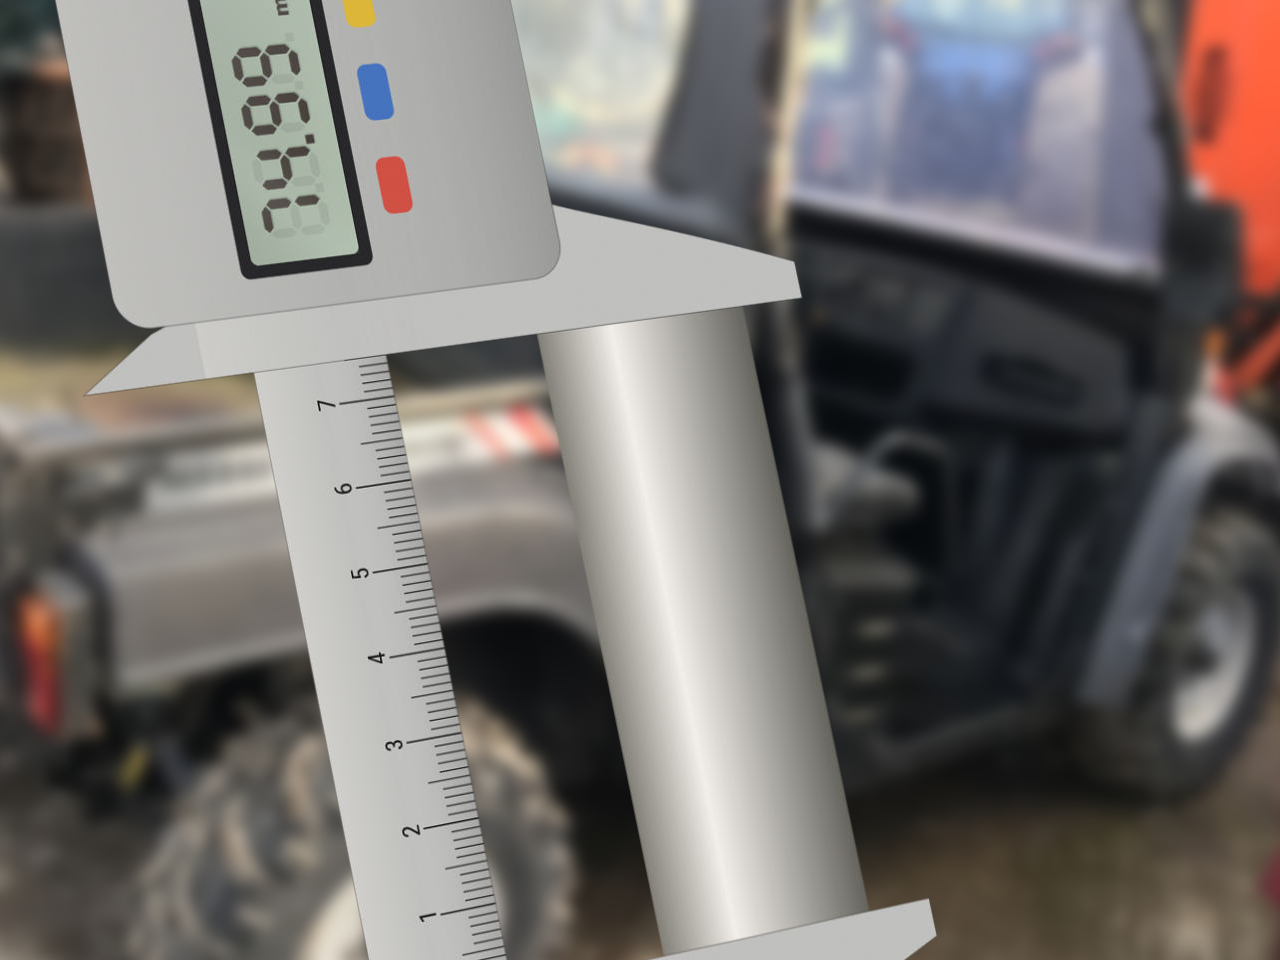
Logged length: **74.99** mm
